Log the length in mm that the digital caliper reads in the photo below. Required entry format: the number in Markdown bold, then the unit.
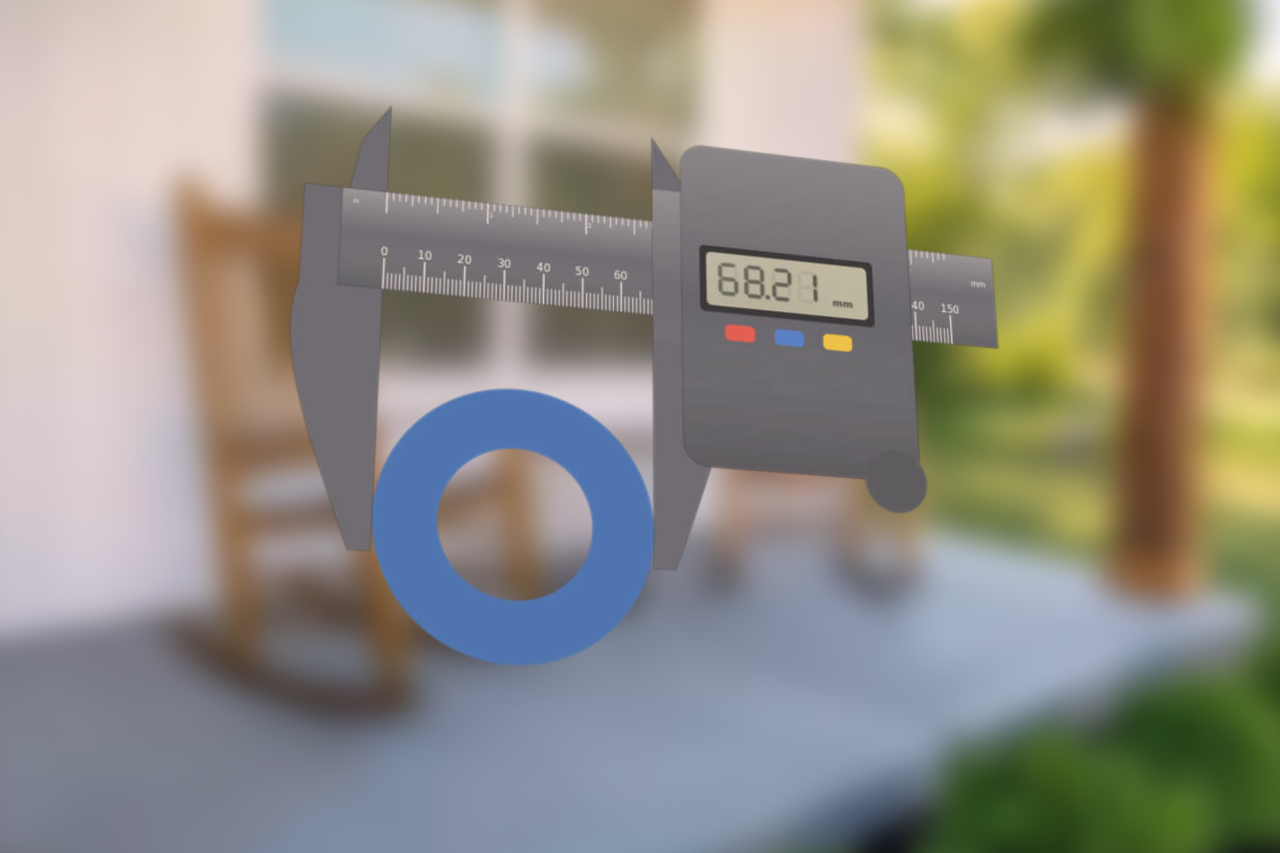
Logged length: **68.21** mm
